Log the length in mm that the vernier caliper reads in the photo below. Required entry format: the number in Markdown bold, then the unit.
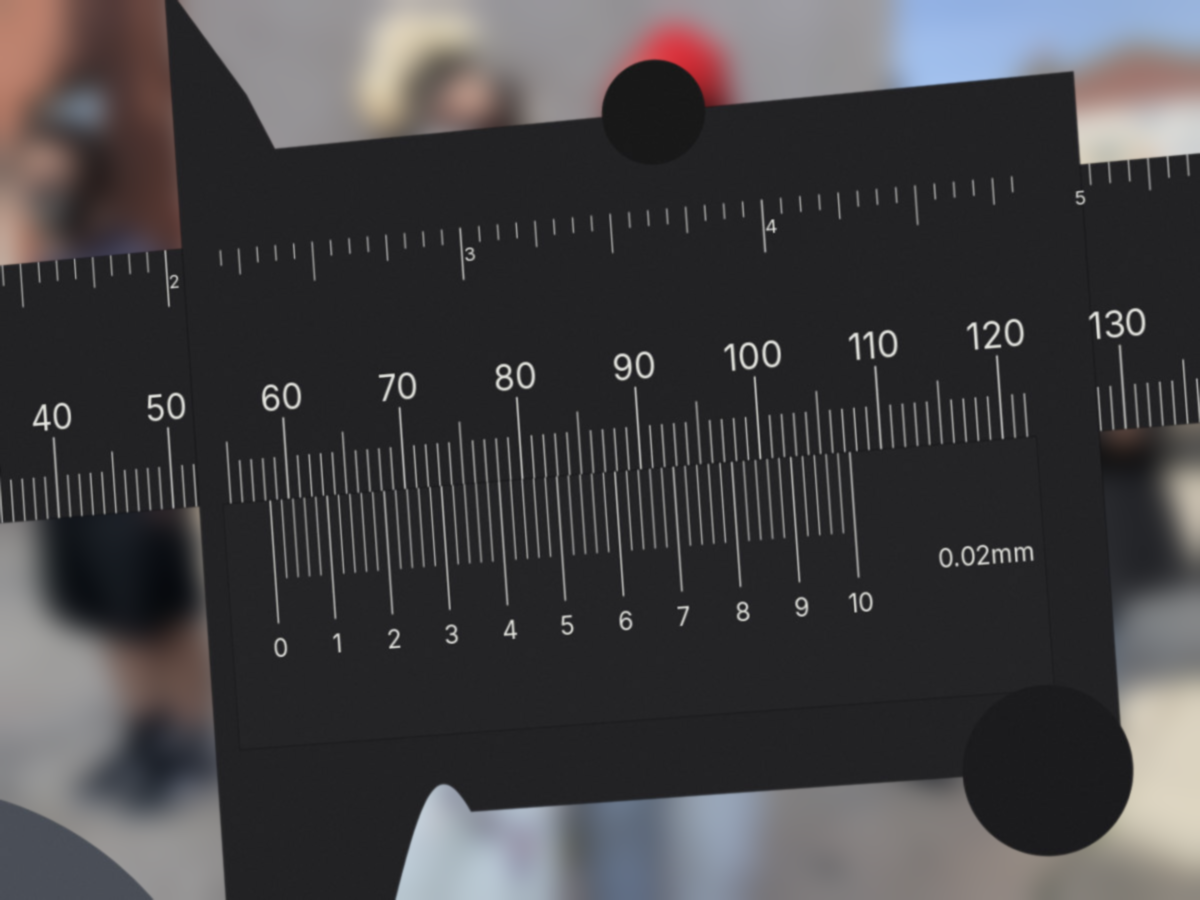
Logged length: **58.4** mm
